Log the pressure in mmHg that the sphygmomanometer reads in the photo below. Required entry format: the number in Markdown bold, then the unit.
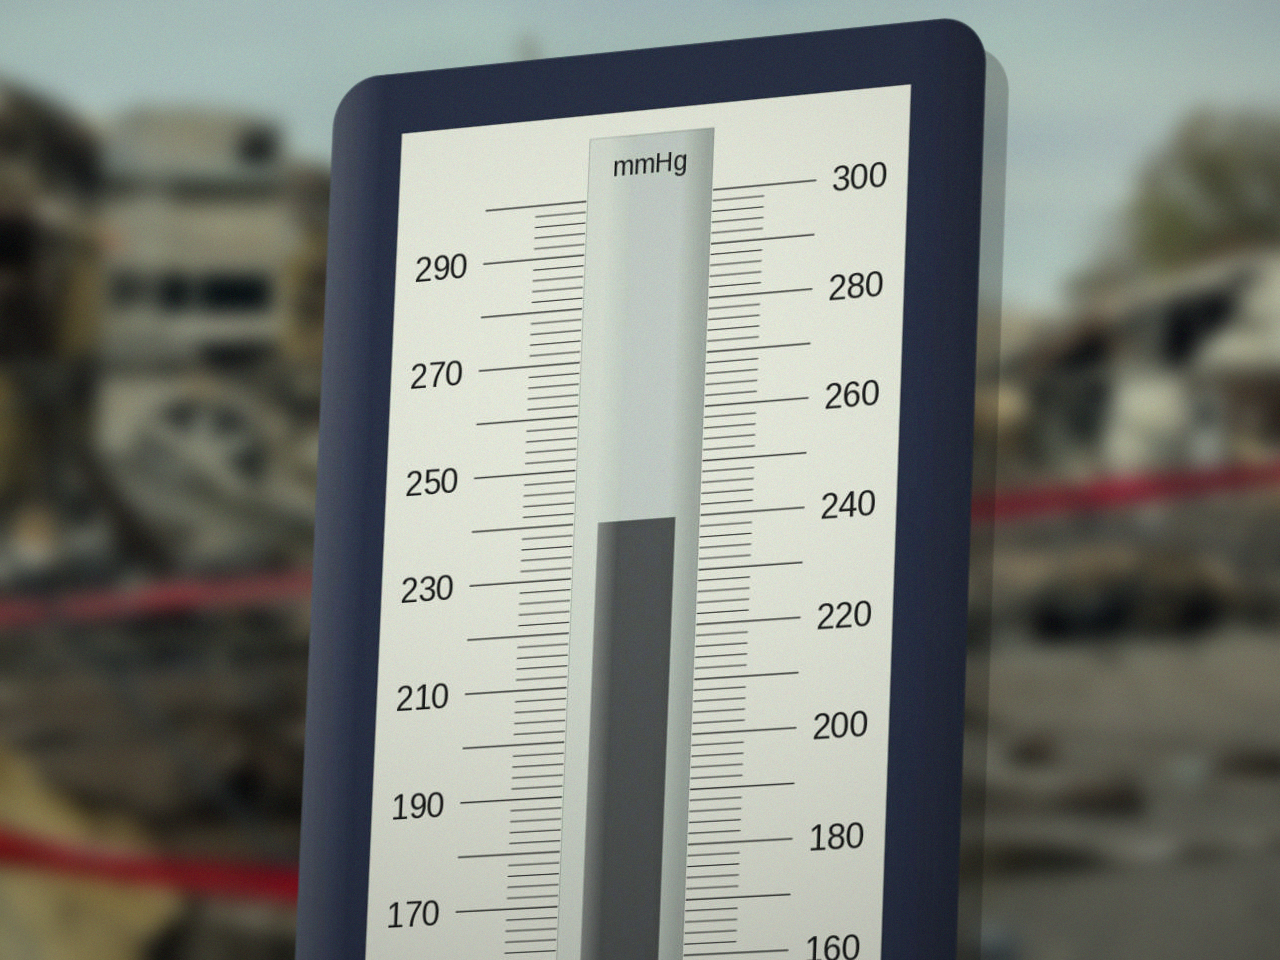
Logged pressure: **240** mmHg
